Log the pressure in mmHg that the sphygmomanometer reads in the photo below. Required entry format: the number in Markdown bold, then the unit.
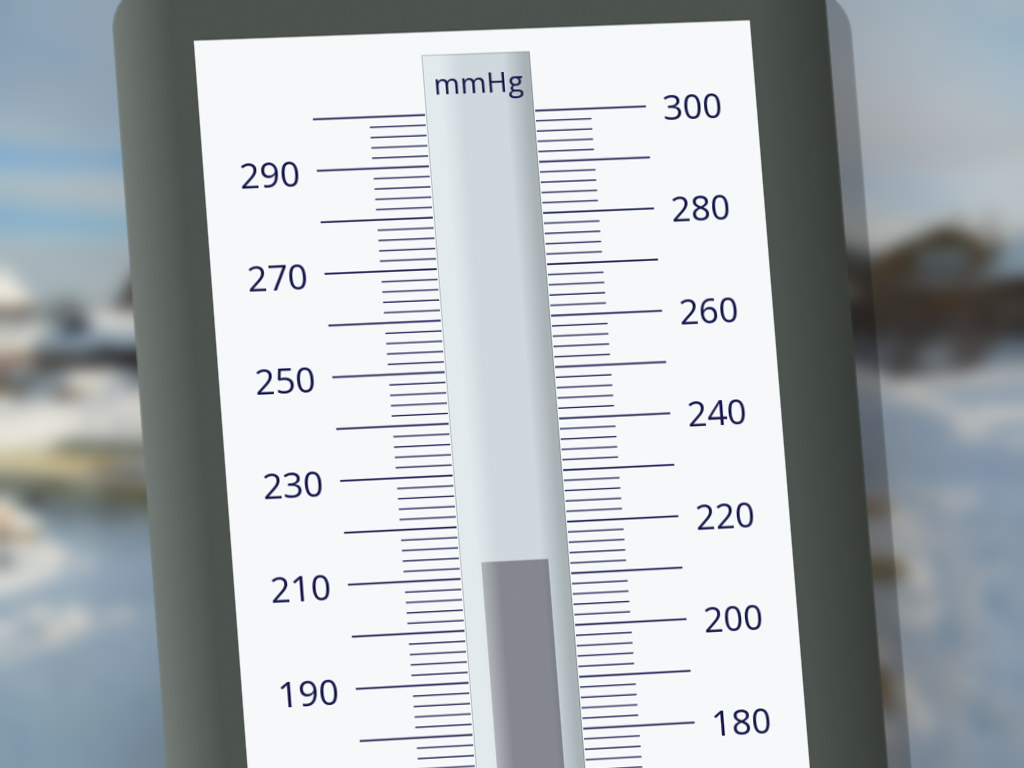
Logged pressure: **213** mmHg
